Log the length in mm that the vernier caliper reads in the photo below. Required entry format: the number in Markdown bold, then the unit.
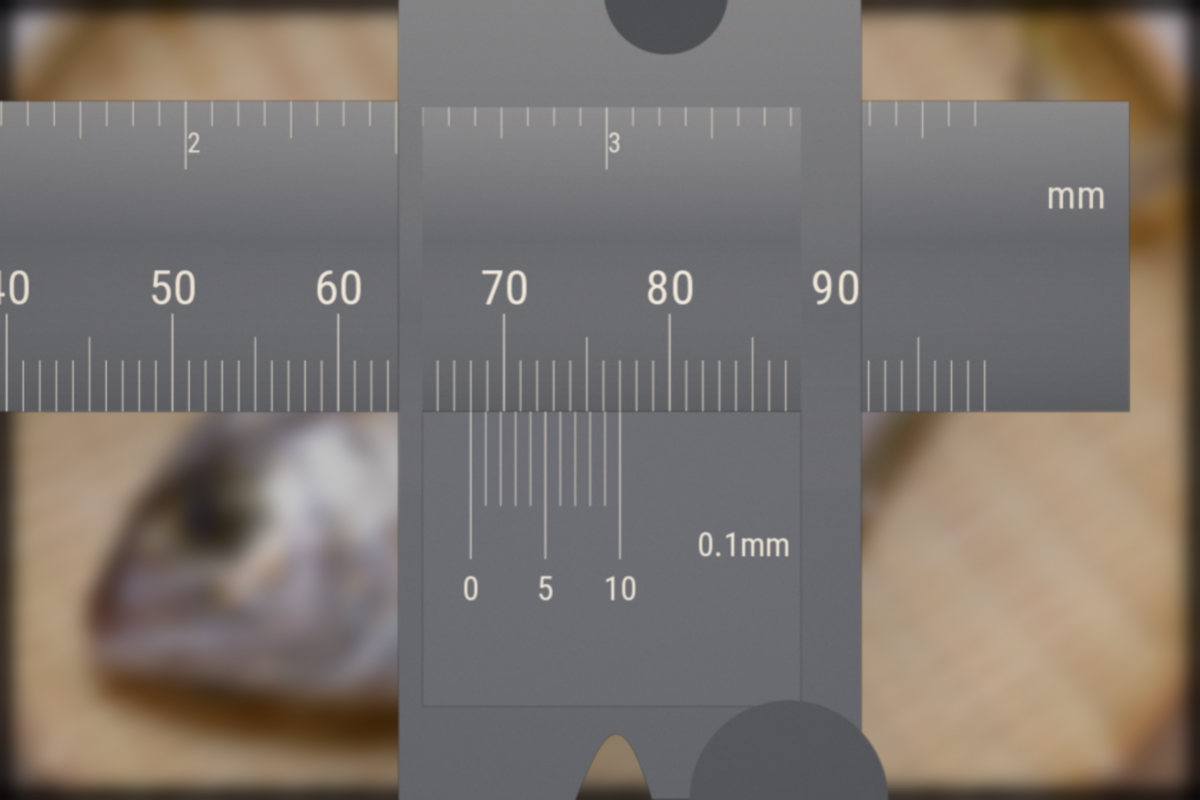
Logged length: **68.0** mm
